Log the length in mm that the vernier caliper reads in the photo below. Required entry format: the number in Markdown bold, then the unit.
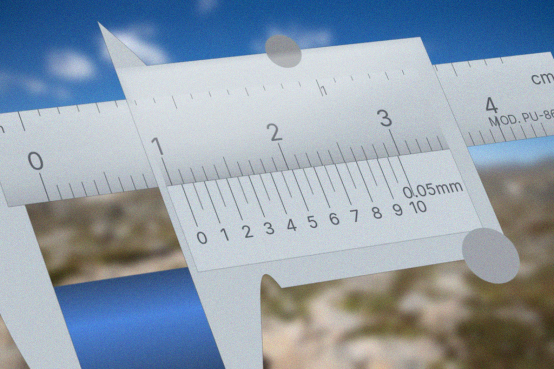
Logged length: **10.8** mm
